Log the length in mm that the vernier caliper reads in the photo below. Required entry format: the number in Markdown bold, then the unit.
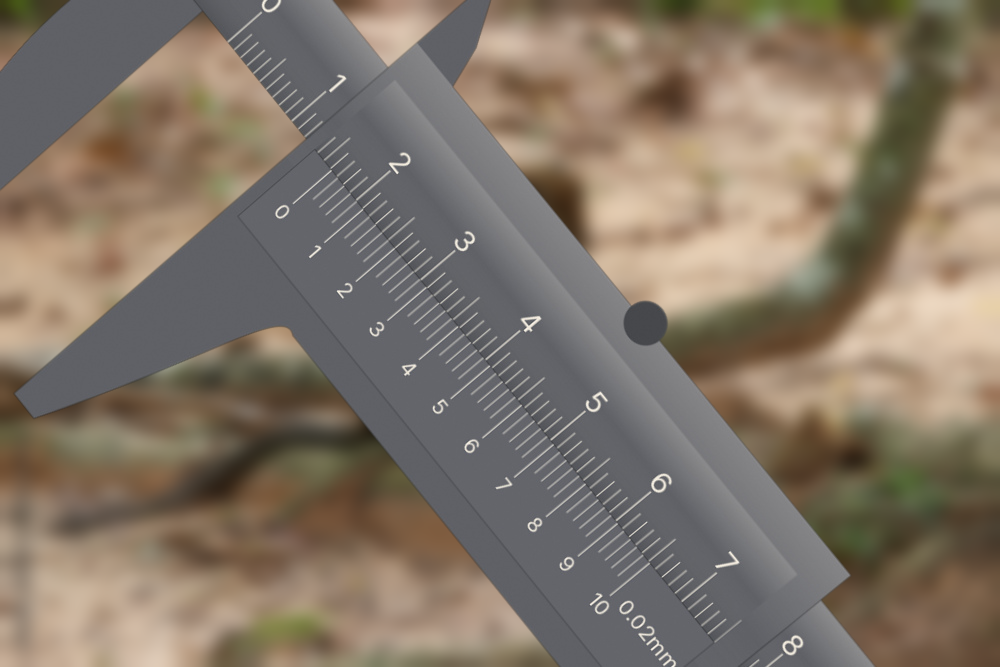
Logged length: **16.2** mm
